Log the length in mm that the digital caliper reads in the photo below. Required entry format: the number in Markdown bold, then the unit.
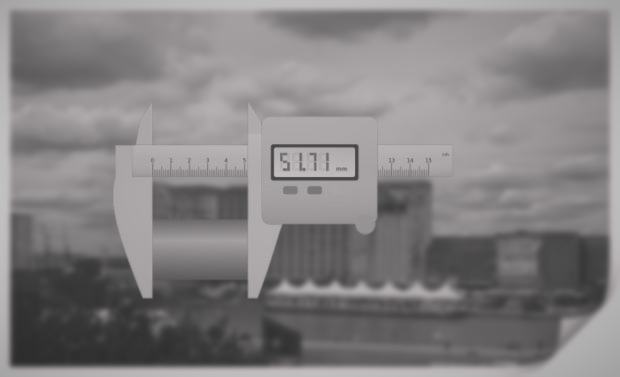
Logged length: **51.71** mm
